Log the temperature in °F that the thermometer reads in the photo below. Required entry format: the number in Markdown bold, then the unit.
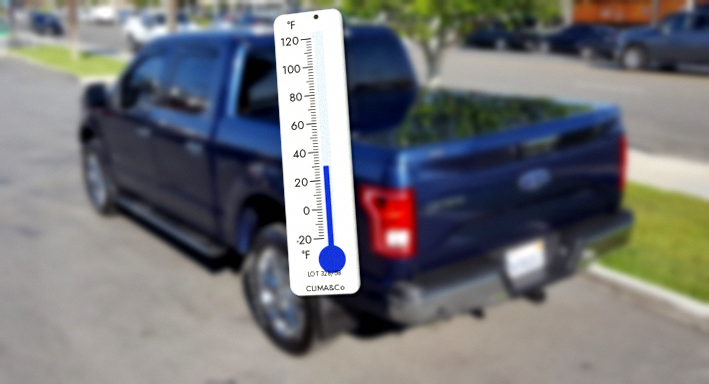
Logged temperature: **30** °F
